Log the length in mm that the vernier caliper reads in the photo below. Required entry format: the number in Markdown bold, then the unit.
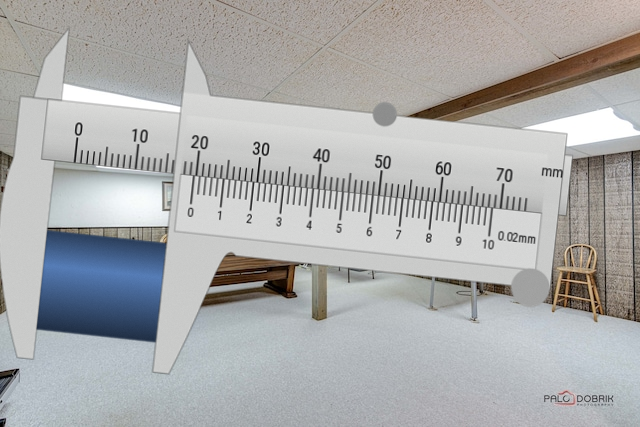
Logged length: **19.6** mm
